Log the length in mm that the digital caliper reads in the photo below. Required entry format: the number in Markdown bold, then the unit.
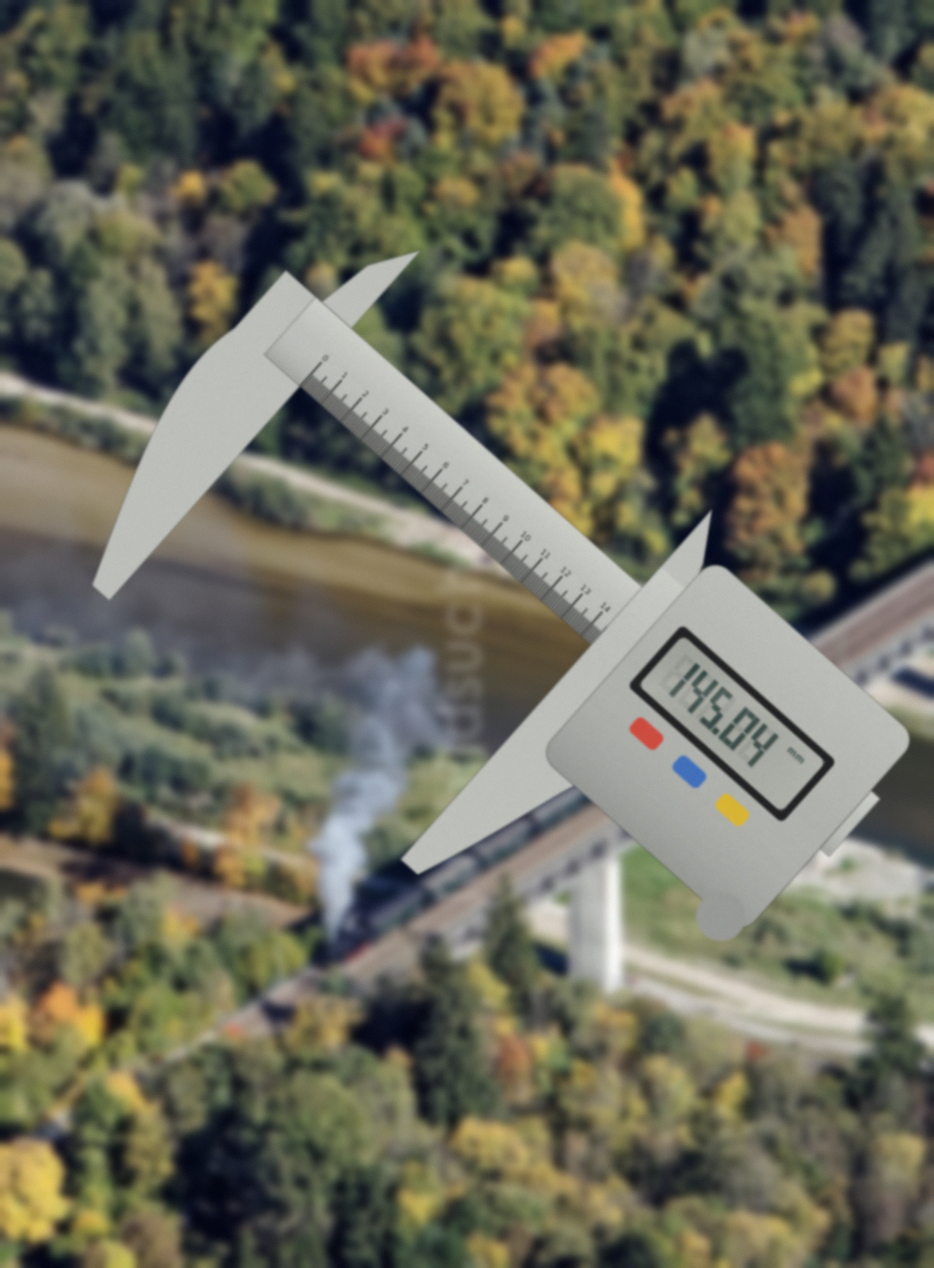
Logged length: **145.04** mm
